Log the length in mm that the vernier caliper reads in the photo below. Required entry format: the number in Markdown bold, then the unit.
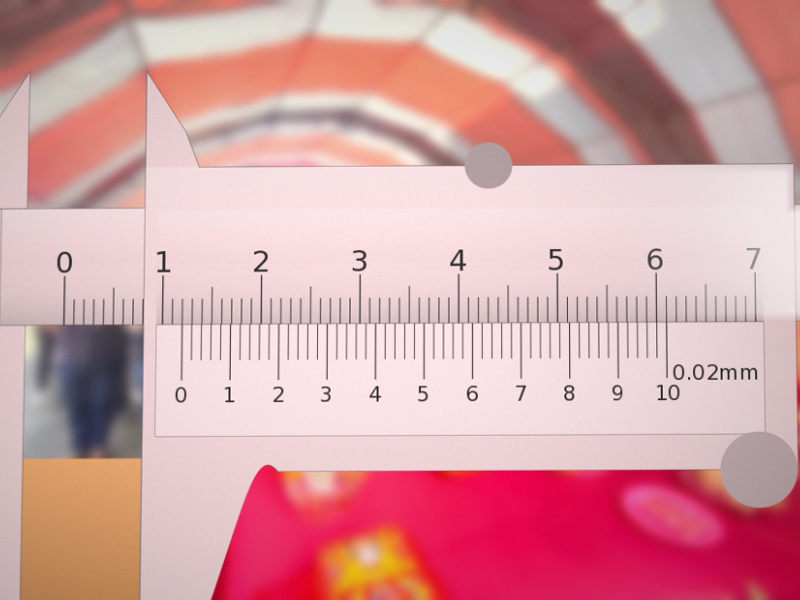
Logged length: **12.0** mm
